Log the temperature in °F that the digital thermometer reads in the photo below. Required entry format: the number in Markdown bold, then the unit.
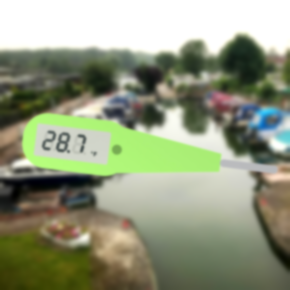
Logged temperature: **28.7** °F
